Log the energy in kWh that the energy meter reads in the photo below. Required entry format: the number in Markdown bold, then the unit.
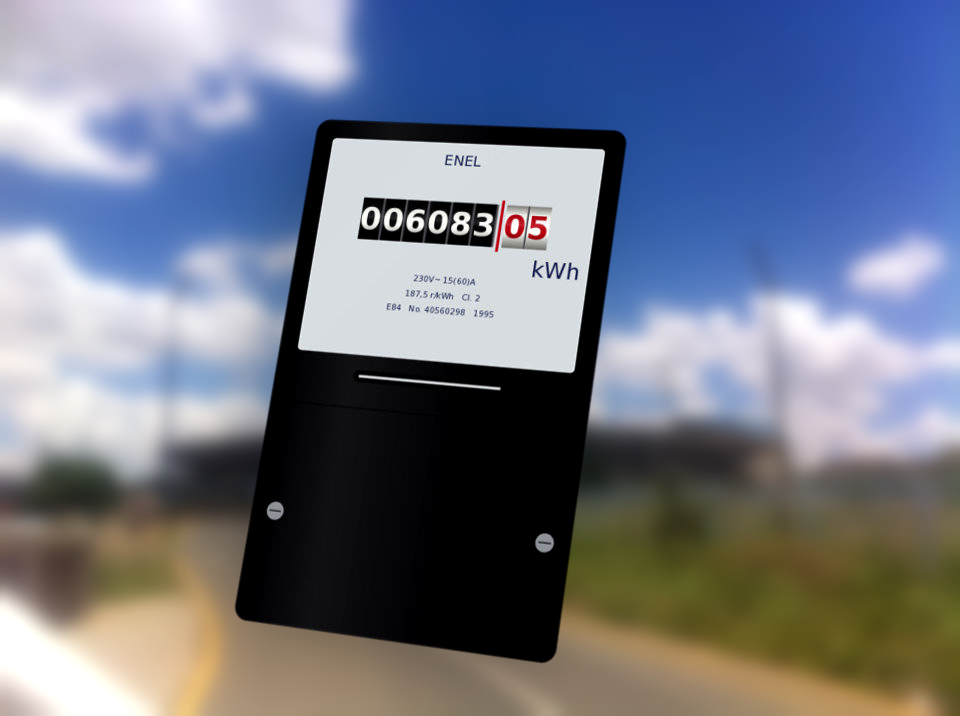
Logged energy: **6083.05** kWh
